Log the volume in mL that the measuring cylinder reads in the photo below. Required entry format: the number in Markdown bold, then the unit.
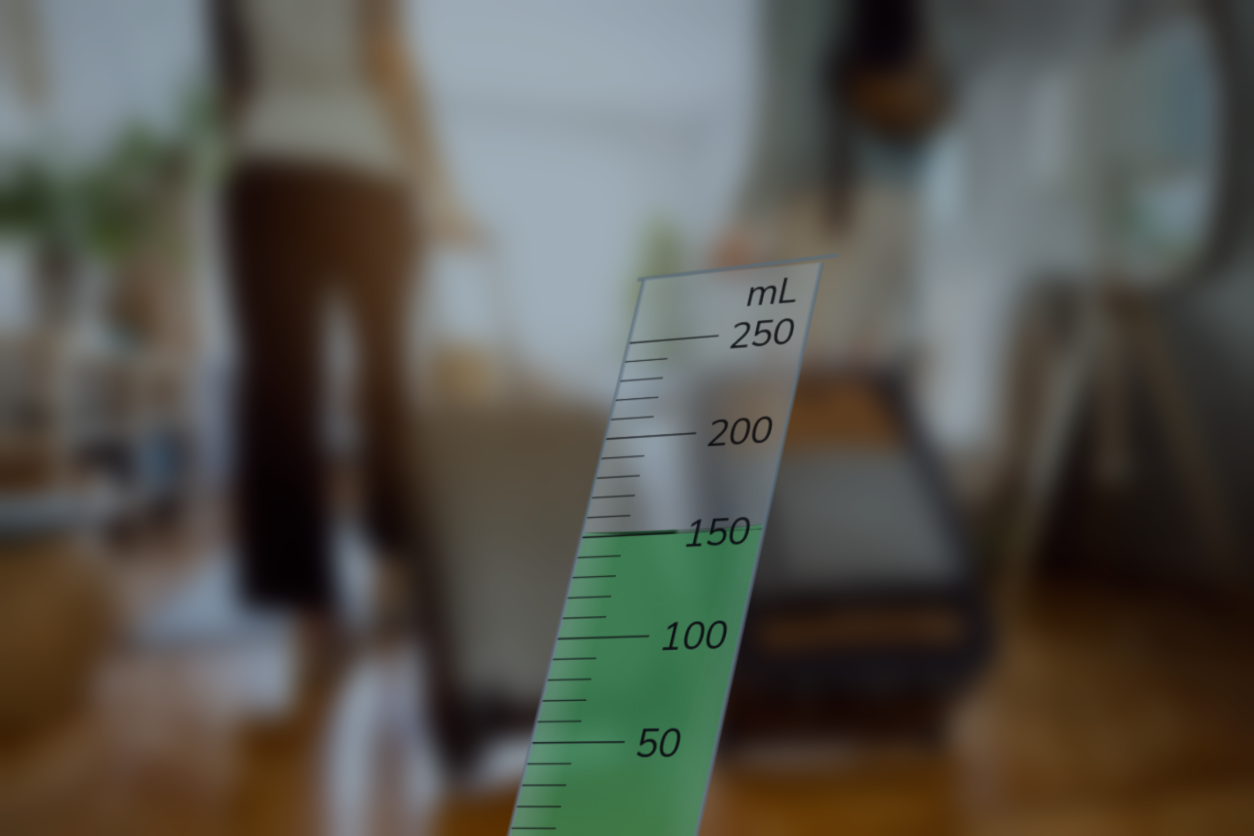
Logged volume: **150** mL
